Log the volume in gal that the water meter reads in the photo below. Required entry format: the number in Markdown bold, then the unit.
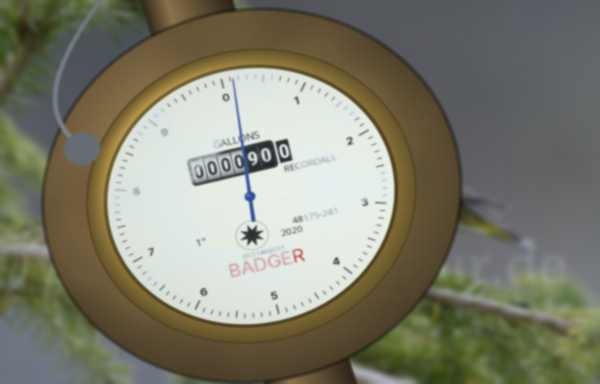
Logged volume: **900.1** gal
